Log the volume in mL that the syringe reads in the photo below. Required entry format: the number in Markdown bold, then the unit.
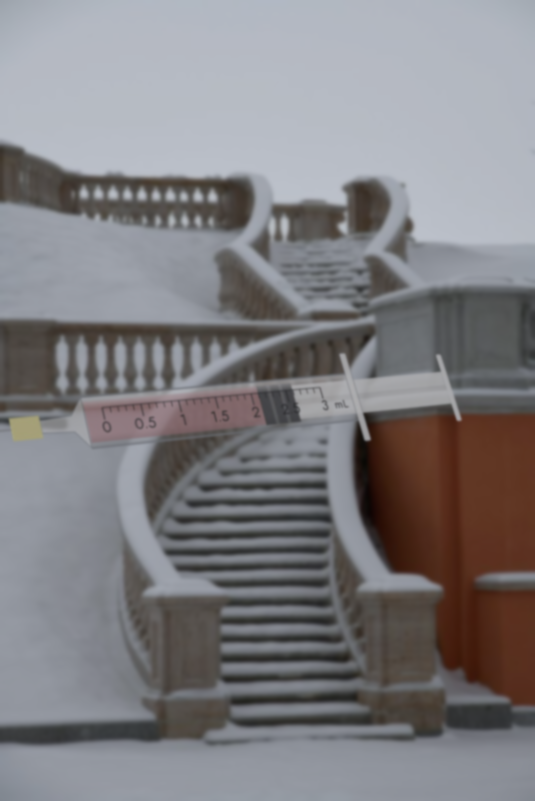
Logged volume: **2.1** mL
